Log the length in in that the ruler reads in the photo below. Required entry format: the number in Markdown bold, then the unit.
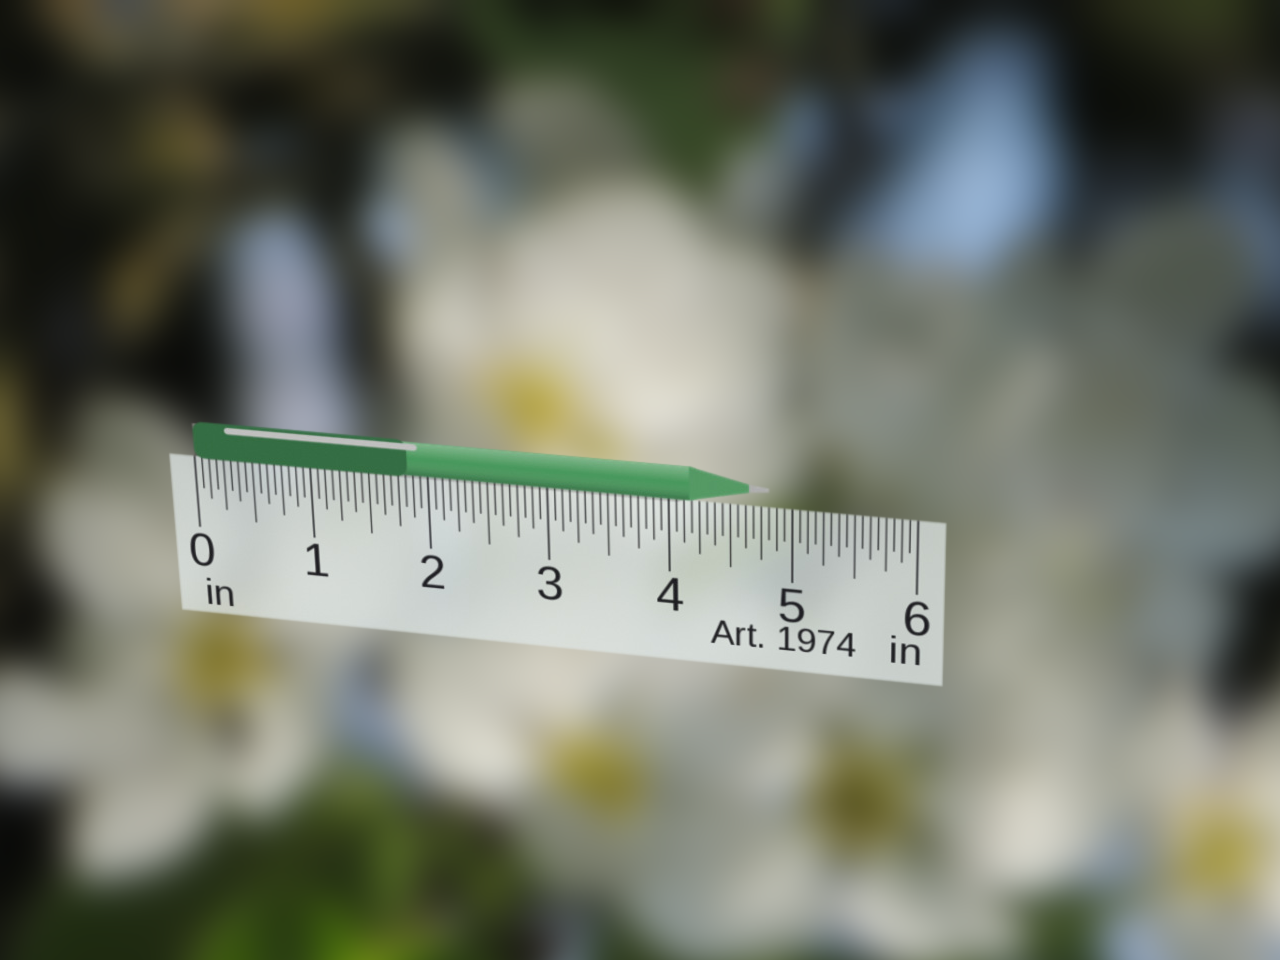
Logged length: **4.8125** in
